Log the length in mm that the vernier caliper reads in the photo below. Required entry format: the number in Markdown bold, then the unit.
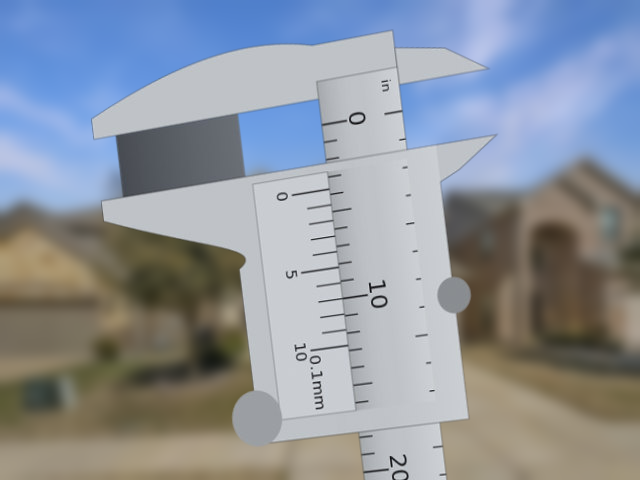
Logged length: **3.7** mm
